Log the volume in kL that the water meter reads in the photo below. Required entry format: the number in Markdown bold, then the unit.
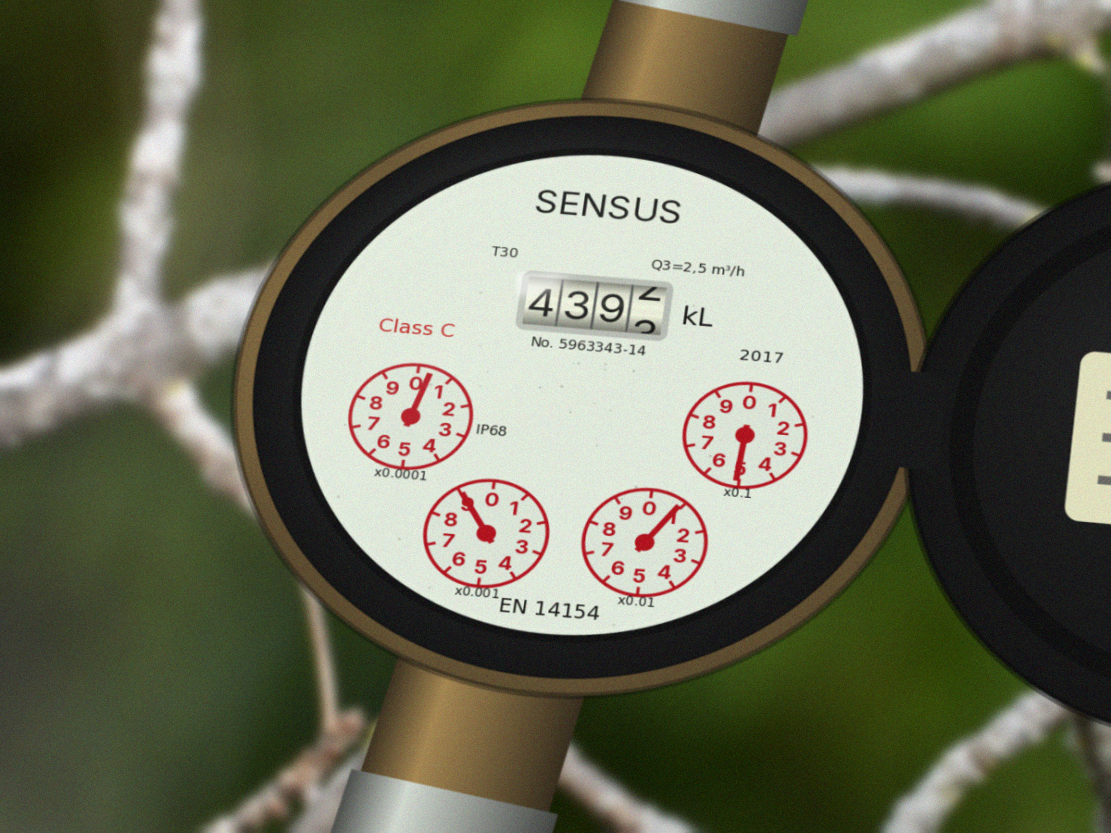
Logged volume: **4392.5090** kL
